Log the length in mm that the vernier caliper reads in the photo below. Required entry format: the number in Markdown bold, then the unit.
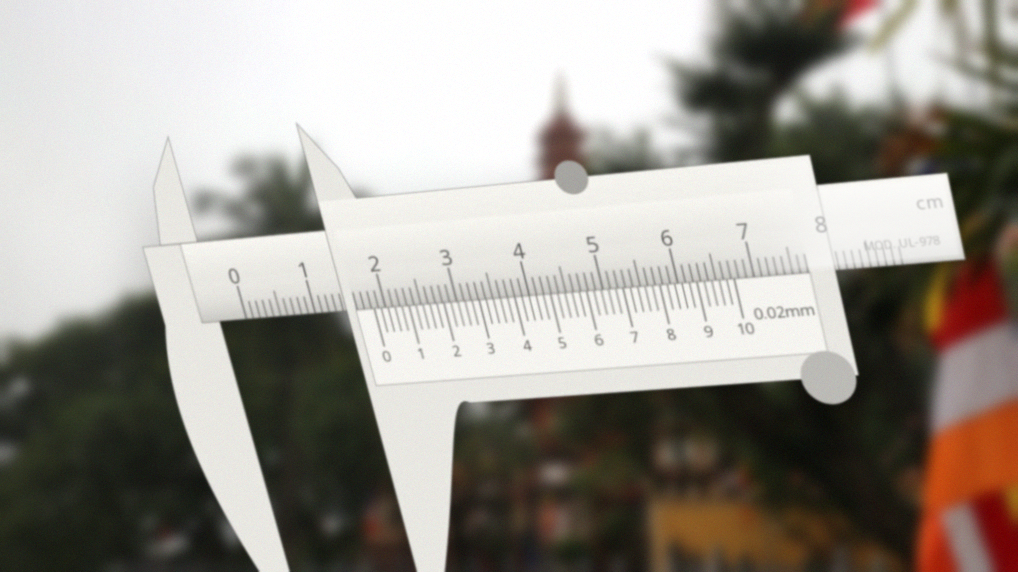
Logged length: **18.4** mm
